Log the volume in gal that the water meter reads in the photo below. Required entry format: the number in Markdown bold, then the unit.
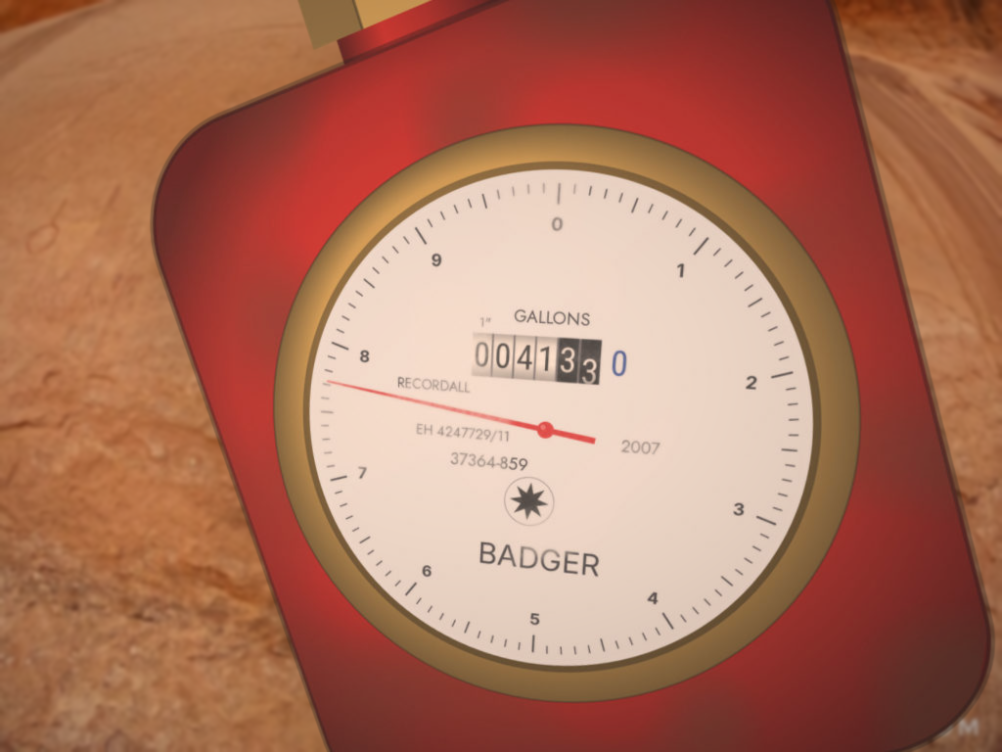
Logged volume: **41327.7** gal
